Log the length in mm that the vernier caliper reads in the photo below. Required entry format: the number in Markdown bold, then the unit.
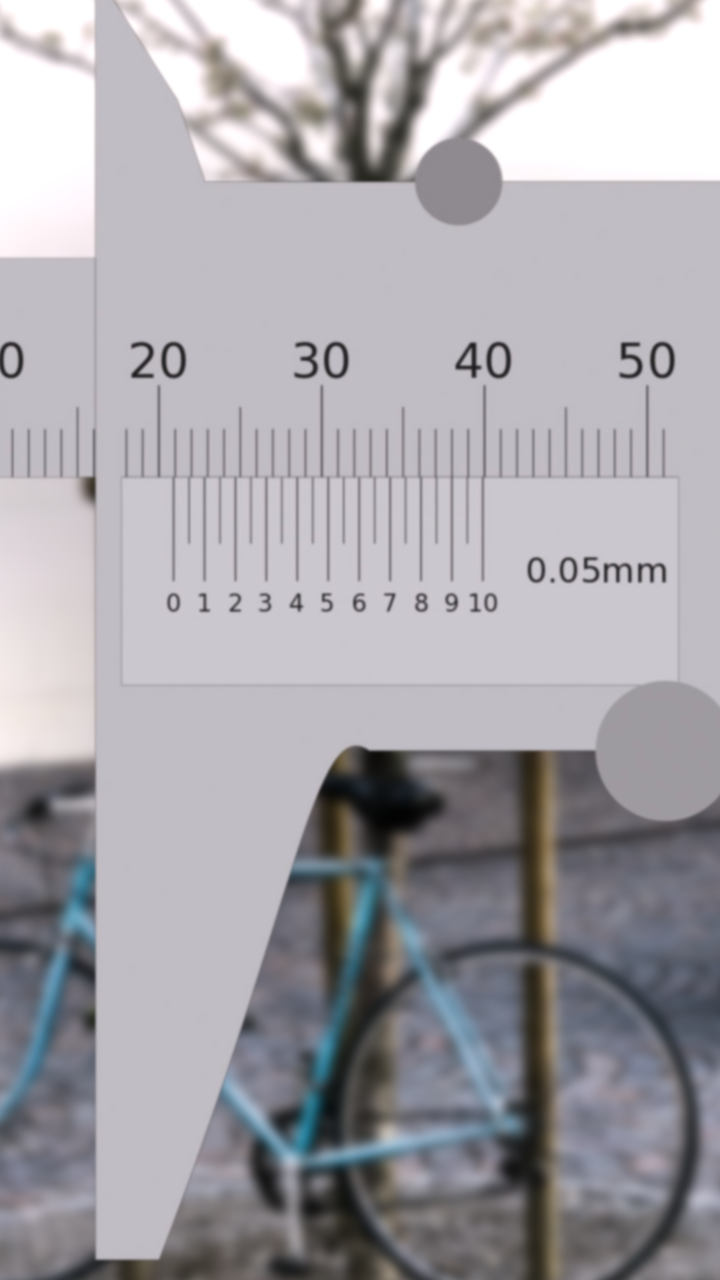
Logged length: **20.9** mm
